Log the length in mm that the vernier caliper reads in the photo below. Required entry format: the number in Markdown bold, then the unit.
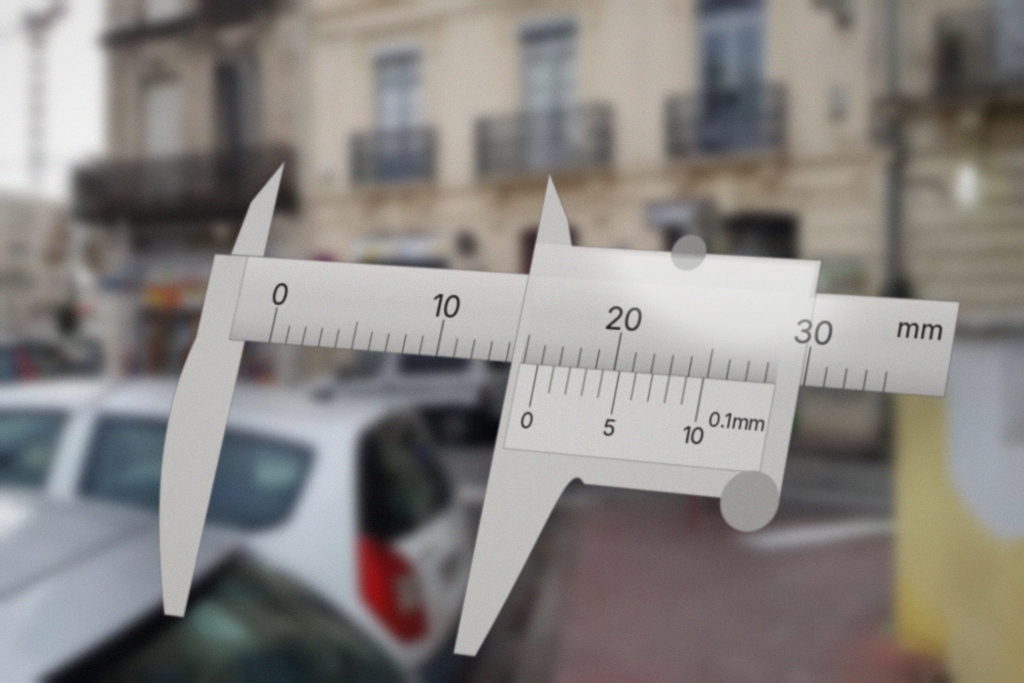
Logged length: **15.8** mm
